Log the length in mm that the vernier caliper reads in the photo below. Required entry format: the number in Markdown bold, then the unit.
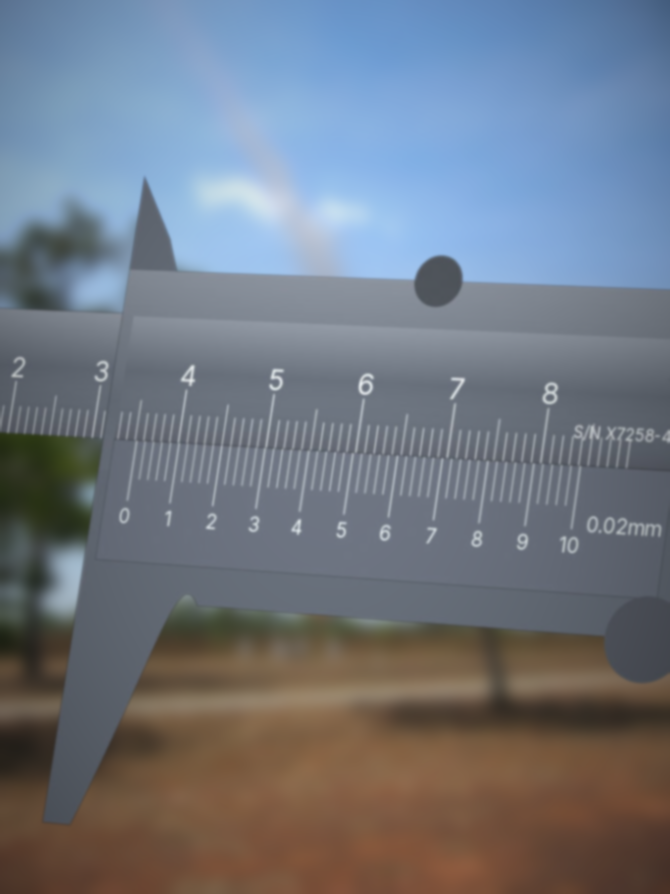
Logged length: **35.2** mm
